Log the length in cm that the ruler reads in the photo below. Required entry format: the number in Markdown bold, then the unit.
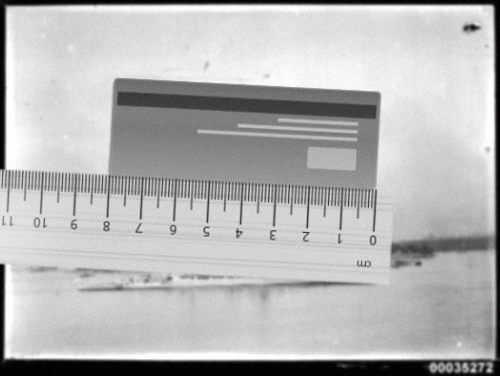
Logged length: **8** cm
